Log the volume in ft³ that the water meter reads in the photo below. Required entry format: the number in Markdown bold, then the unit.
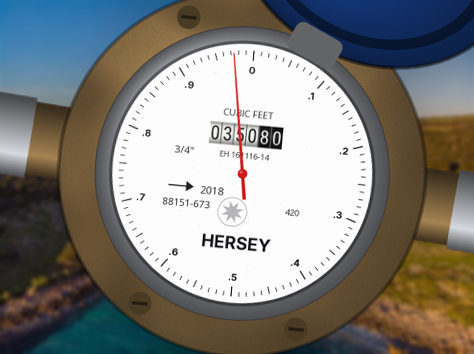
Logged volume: **35079.97** ft³
